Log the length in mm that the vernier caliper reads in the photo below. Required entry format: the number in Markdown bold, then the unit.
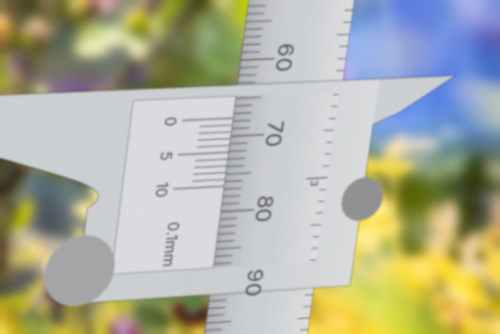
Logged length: **67.6** mm
